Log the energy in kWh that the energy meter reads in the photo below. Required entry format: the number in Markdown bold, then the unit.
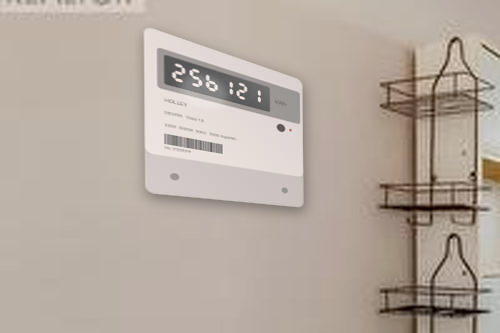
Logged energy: **256121** kWh
